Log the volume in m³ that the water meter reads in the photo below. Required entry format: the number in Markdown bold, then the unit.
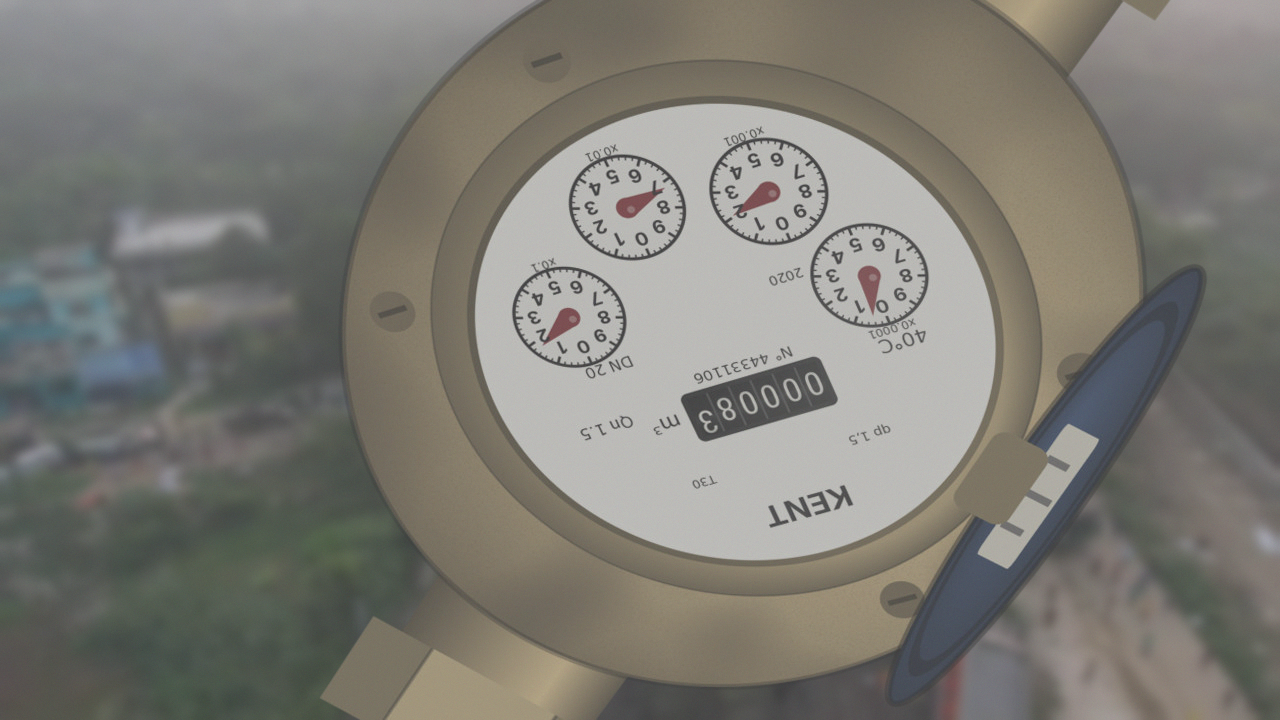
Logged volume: **83.1720** m³
